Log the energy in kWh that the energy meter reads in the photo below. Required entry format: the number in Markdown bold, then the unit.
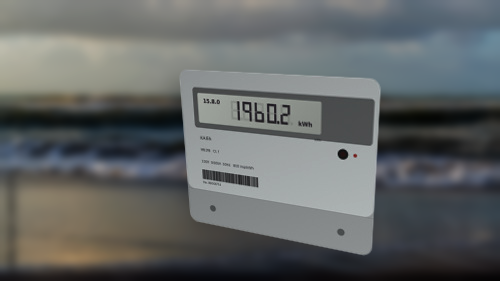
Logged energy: **1960.2** kWh
